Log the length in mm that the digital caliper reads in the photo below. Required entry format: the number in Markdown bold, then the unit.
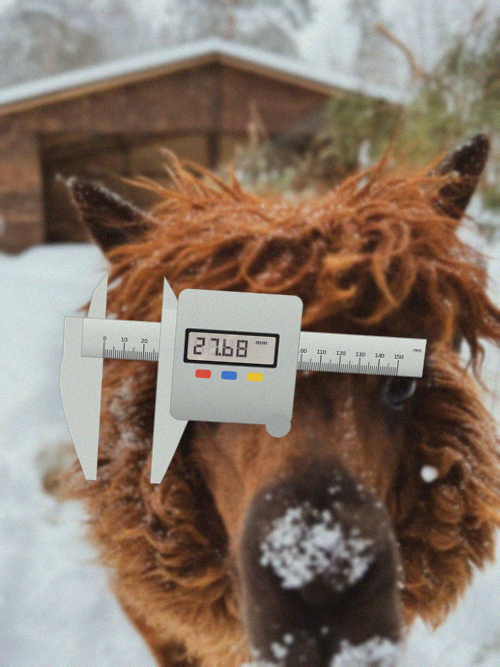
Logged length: **27.68** mm
